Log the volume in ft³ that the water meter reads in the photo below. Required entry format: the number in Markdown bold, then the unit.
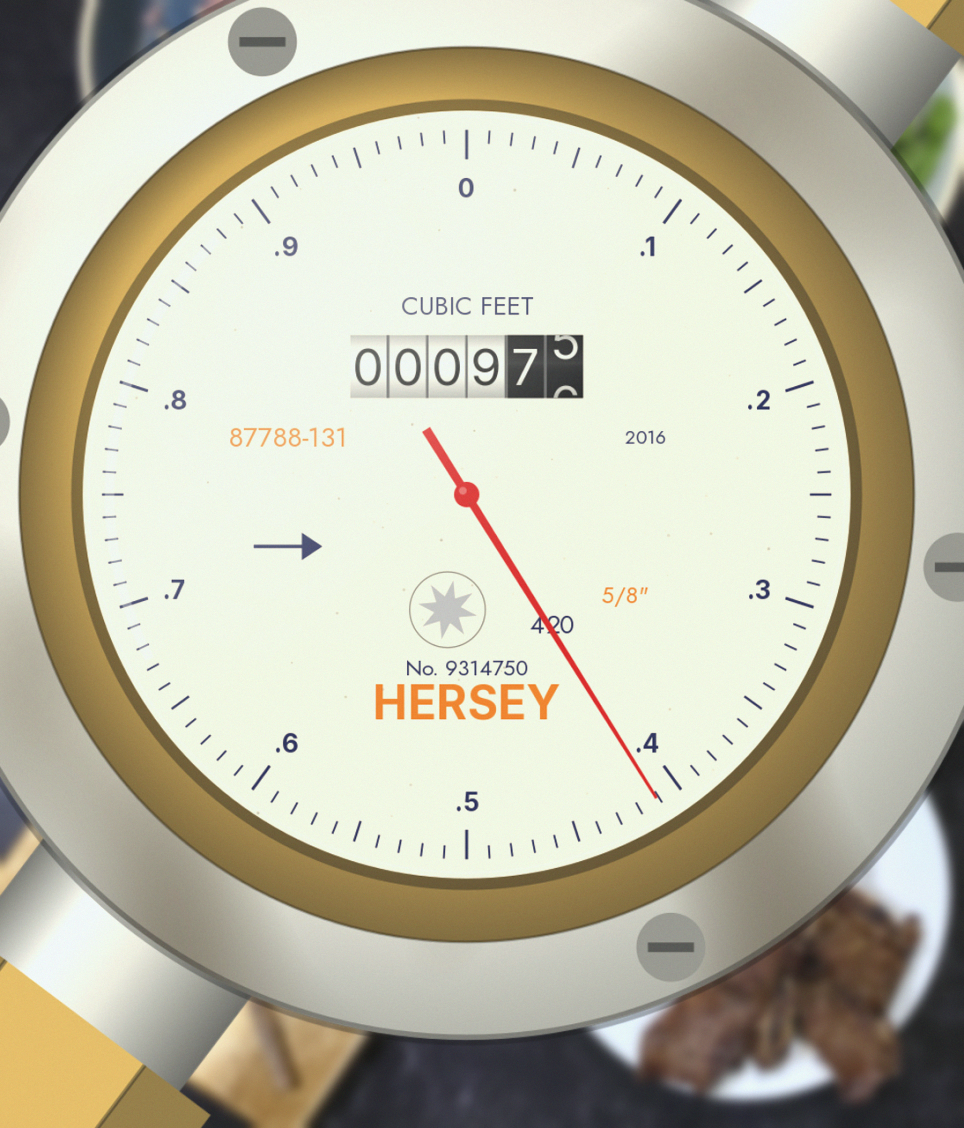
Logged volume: **975.41** ft³
